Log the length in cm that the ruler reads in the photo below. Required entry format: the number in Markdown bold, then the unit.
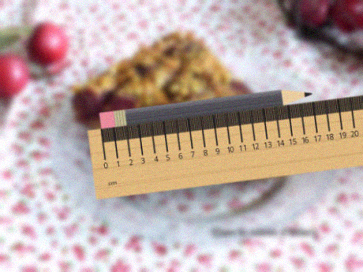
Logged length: **17** cm
